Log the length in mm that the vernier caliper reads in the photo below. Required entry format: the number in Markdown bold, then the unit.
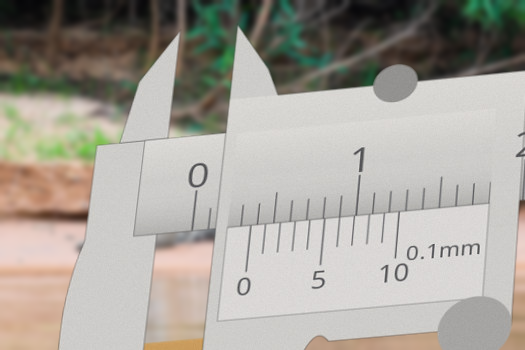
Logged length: **3.6** mm
